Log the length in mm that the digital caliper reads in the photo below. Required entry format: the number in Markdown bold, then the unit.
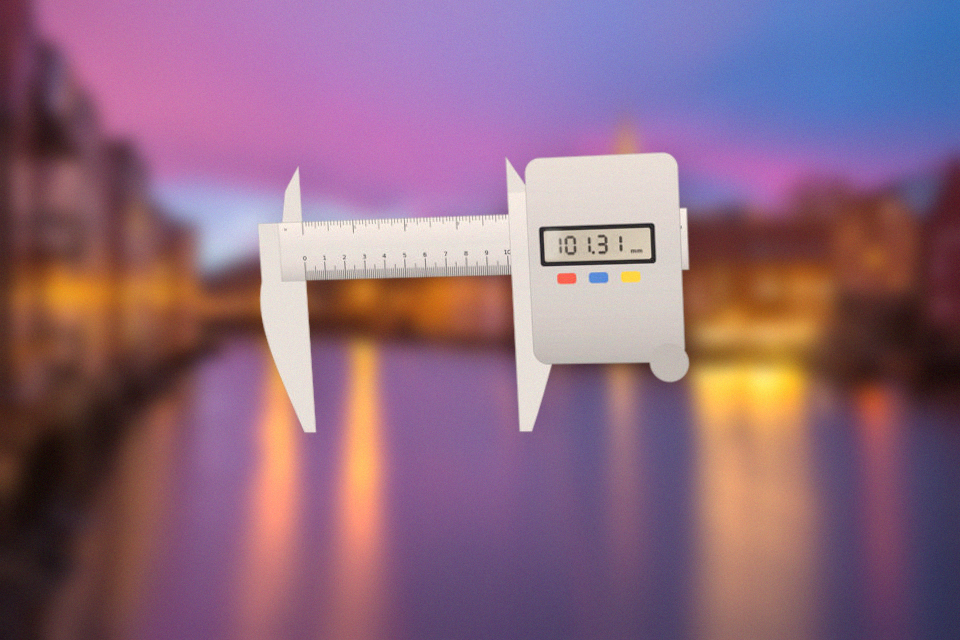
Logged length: **101.31** mm
